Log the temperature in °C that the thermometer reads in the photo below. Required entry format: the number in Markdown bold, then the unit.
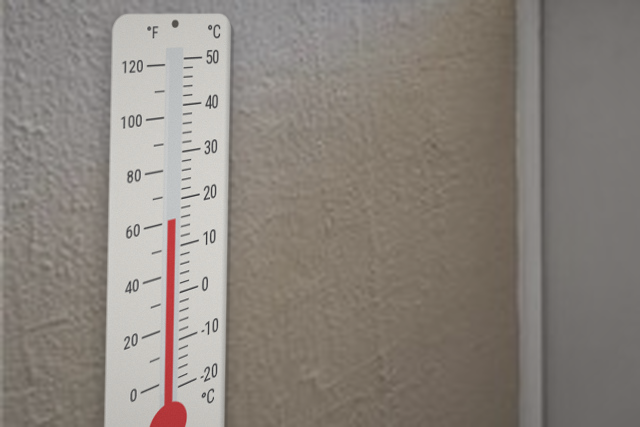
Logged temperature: **16** °C
